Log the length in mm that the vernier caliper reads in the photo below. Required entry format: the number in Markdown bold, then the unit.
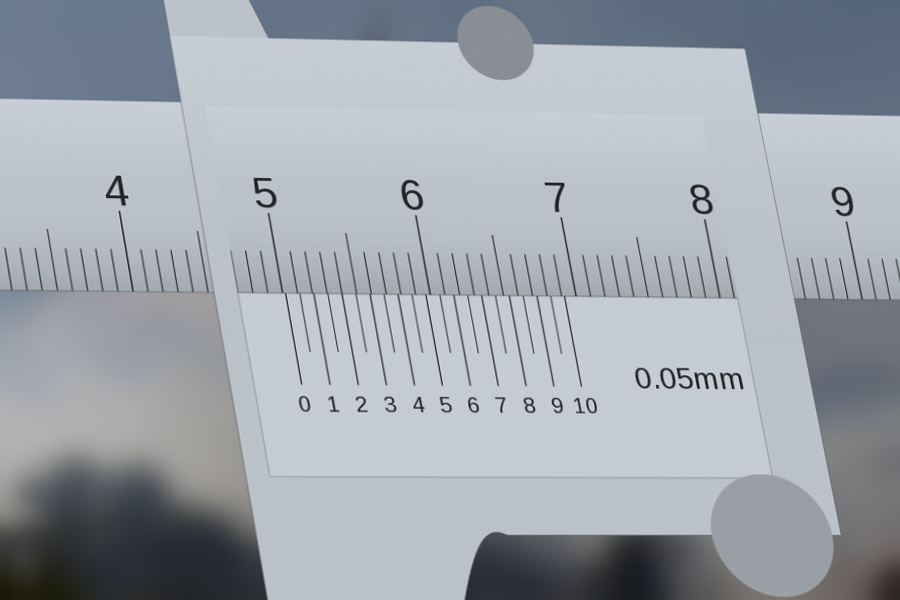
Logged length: **50.2** mm
